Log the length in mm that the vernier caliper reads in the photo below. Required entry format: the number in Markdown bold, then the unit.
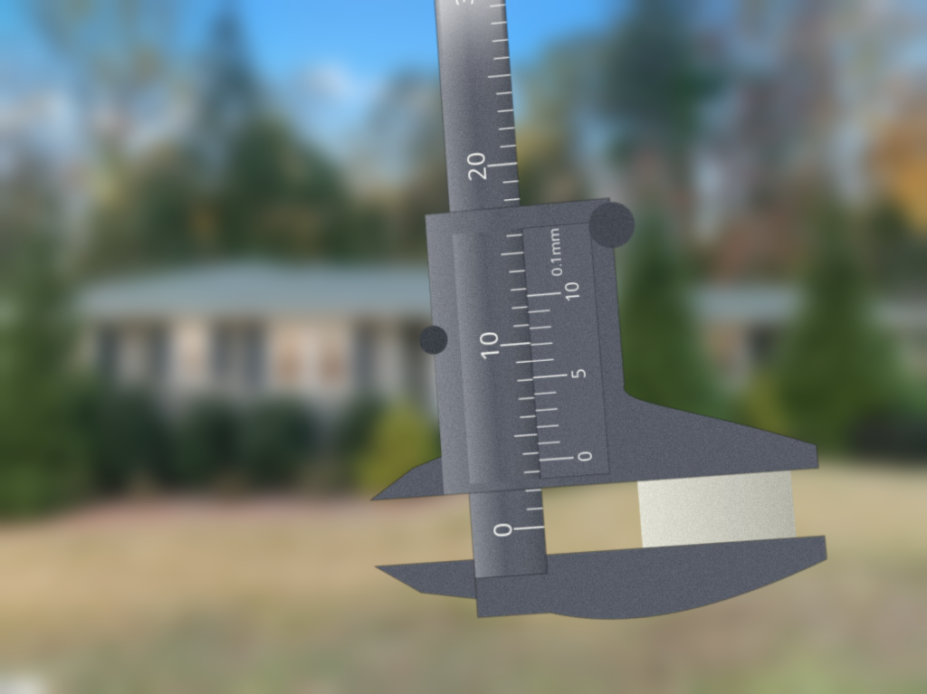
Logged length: **3.6** mm
